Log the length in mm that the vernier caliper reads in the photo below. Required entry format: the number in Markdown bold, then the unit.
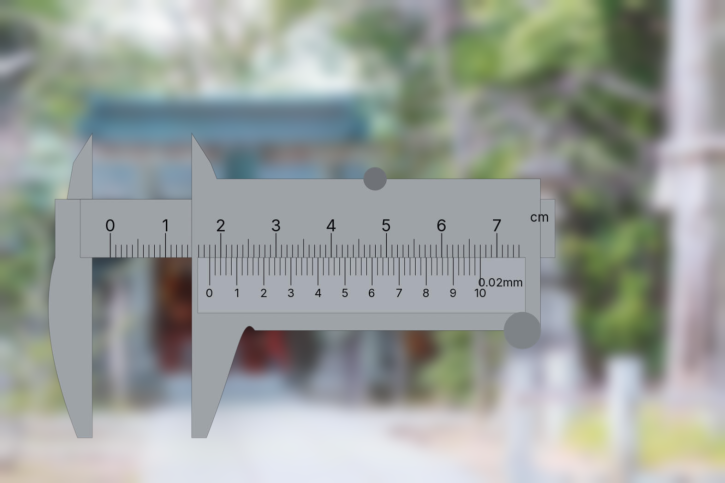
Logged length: **18.0** mm
